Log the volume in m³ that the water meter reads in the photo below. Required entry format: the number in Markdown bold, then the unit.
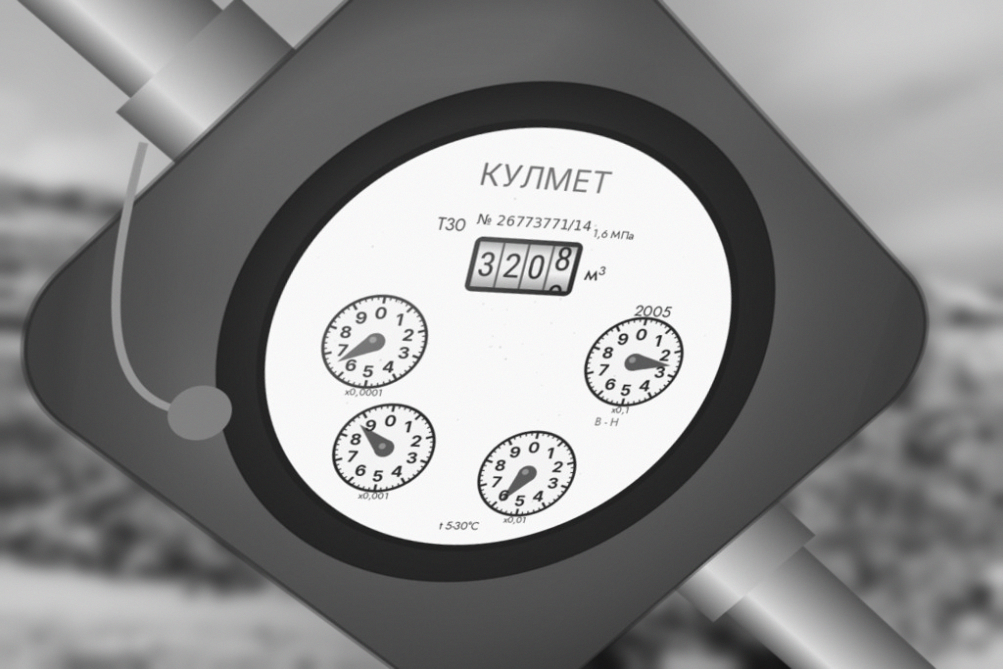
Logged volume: **3208.2586** m³
